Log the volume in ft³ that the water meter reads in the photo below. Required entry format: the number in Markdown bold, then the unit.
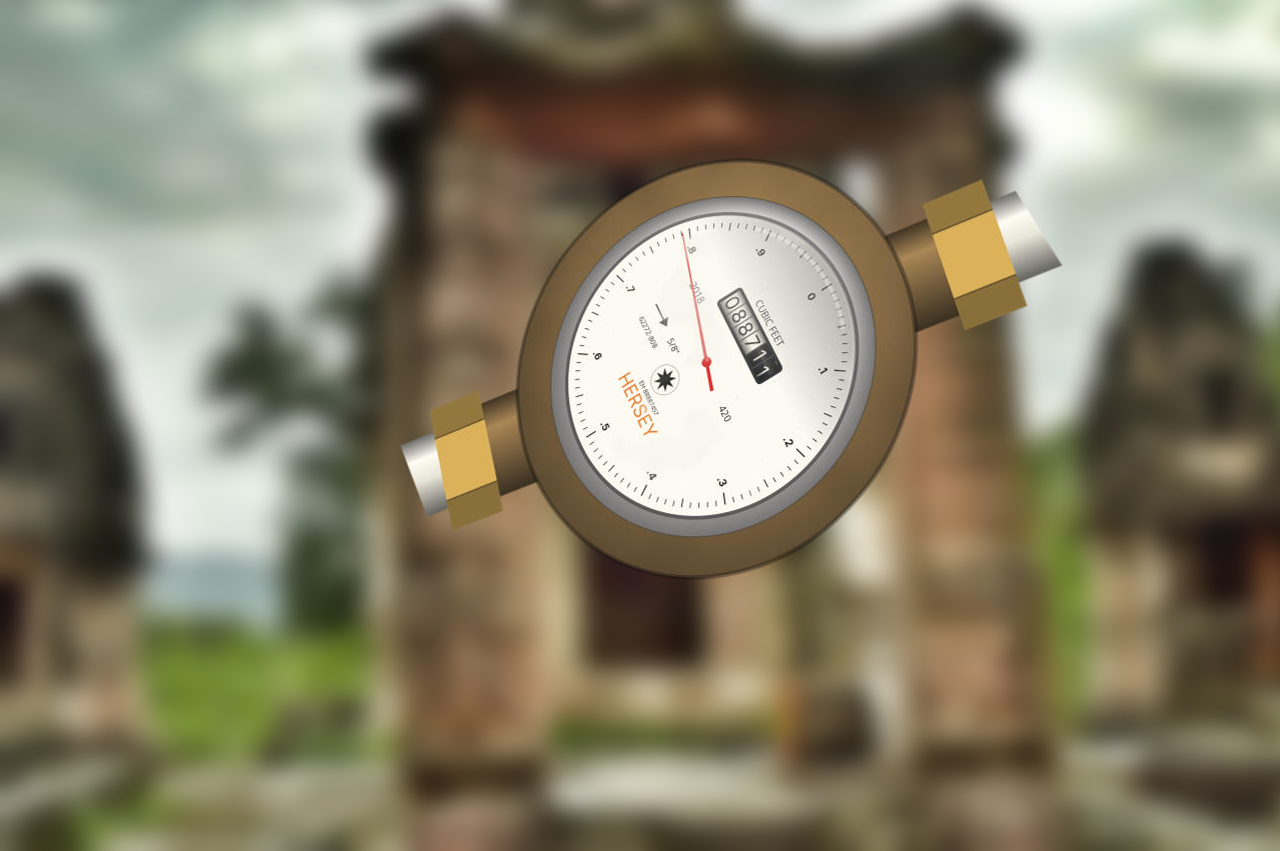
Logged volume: **88710.79** ft³
